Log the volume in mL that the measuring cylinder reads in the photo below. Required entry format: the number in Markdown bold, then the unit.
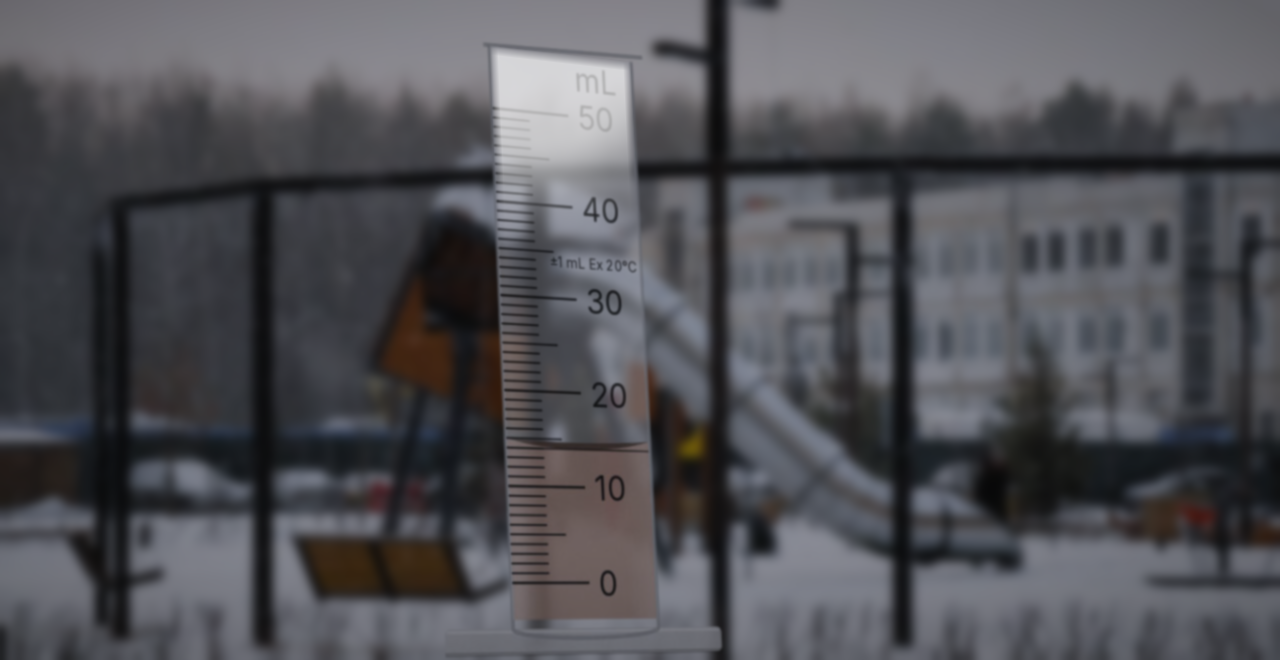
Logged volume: **14** mL
